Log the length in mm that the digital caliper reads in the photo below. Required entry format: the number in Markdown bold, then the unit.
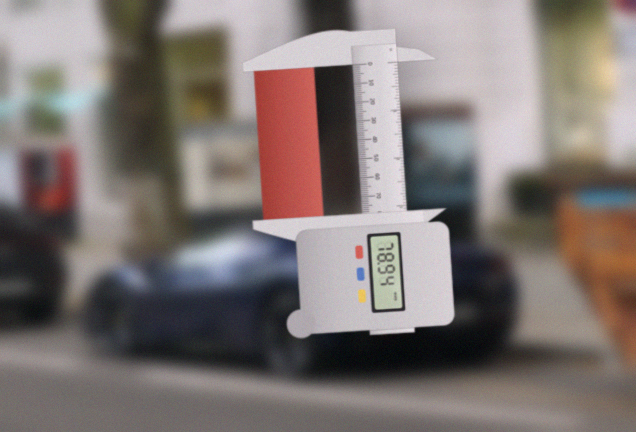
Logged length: **78.94** mm
